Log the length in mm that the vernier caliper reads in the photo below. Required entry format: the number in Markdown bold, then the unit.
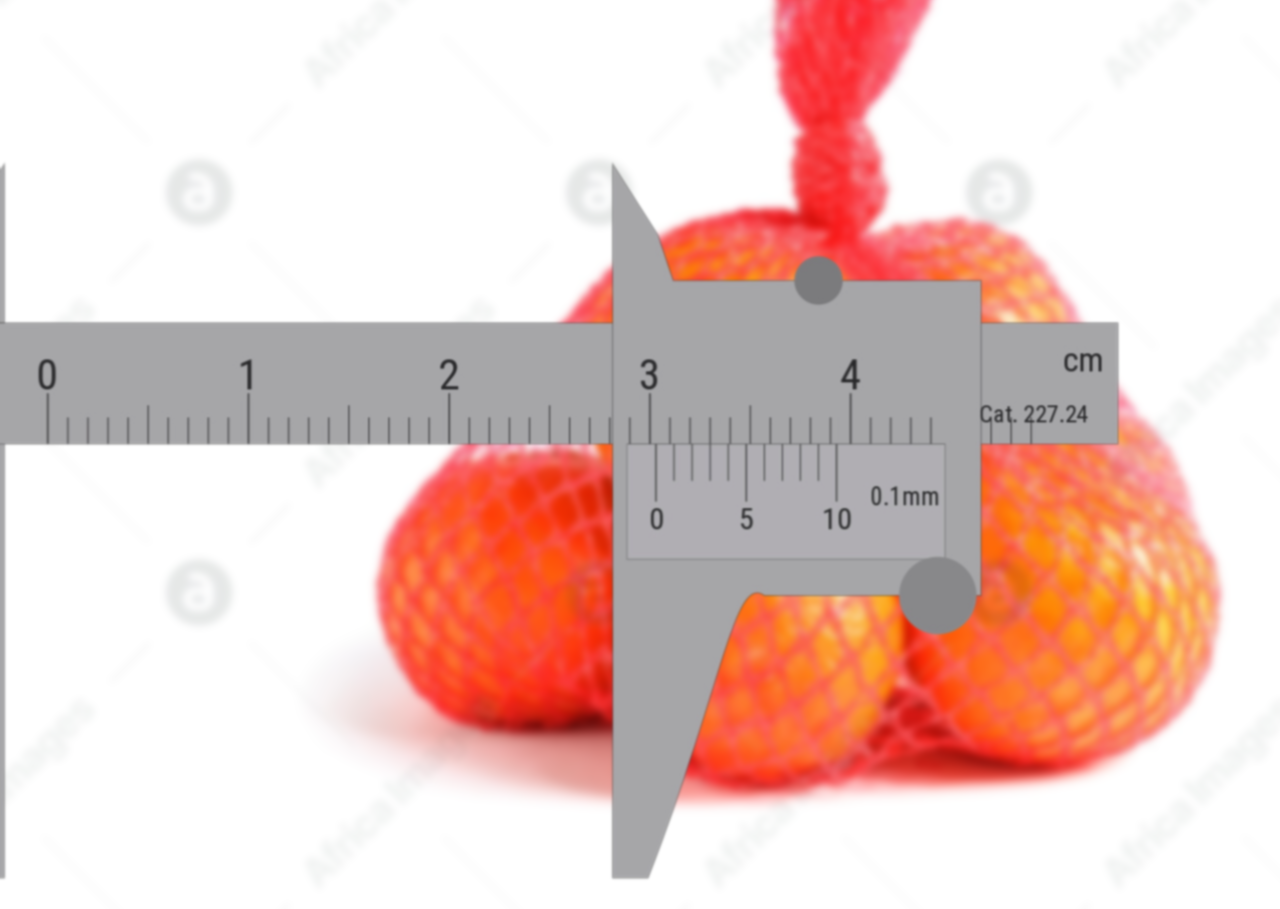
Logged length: **30.3** mm
